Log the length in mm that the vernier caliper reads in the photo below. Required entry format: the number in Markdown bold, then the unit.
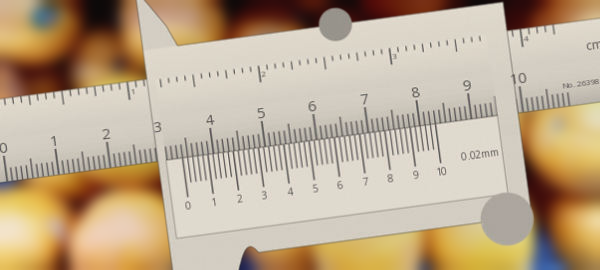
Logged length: **34.0** mm
